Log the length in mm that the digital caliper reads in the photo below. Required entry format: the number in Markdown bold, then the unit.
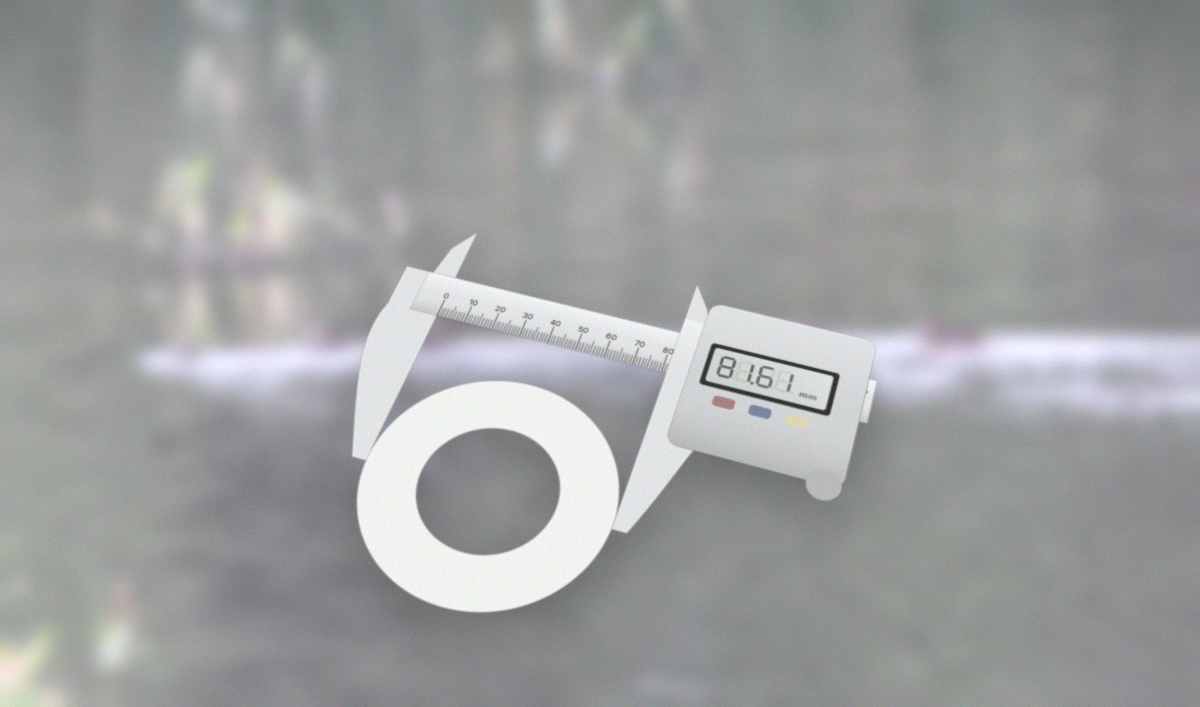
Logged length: **81.61** mm
